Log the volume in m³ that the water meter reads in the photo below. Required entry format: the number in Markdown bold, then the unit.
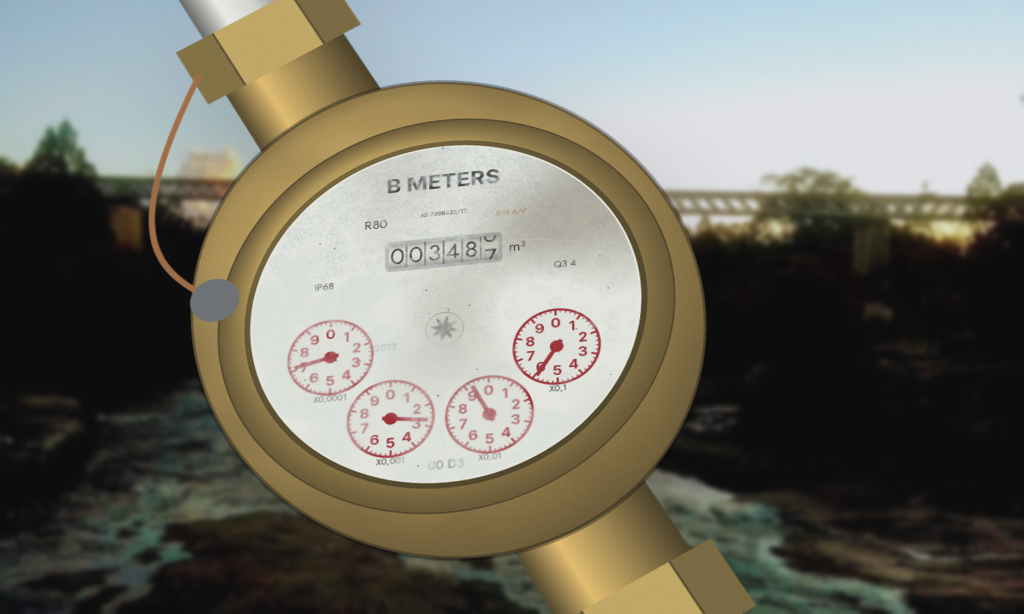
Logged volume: **3486.5927** m³
